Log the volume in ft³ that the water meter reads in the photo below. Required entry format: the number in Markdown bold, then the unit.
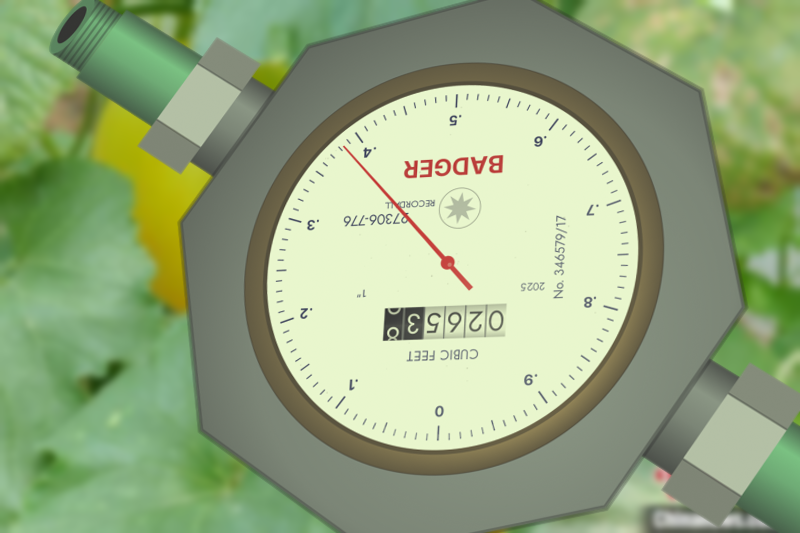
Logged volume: **26538.38** ft³
